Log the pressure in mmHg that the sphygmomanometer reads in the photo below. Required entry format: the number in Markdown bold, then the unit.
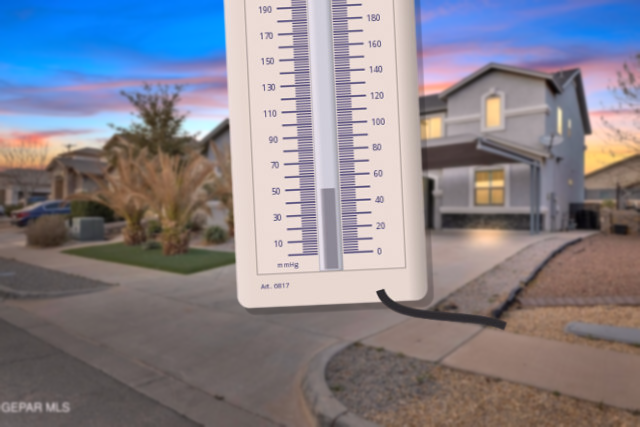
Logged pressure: **50** mmHg
